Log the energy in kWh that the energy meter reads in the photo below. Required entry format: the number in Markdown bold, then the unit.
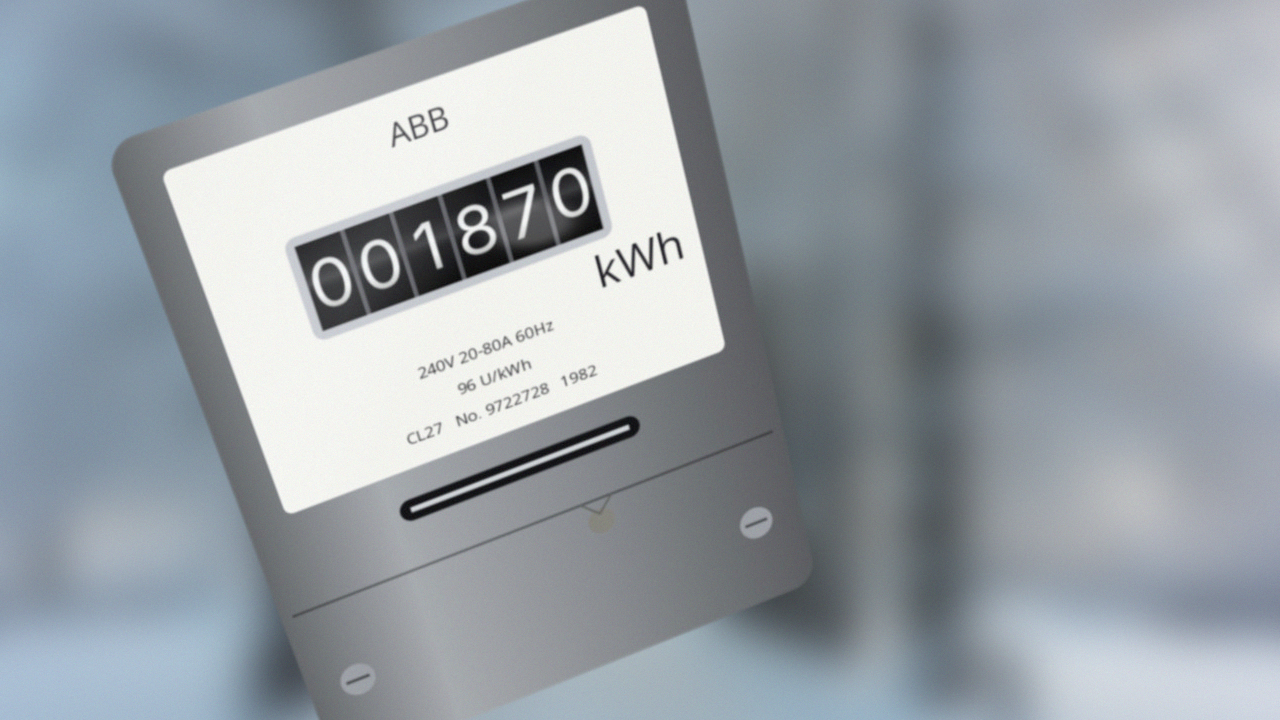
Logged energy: **1870** kWh
